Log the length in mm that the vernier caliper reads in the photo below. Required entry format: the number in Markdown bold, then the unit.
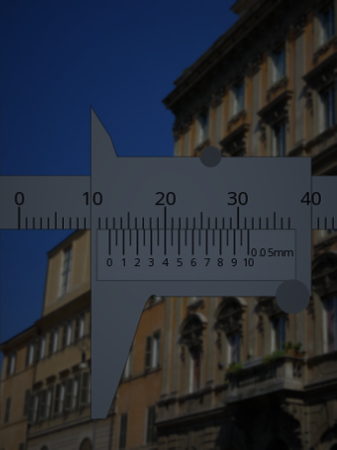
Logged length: **12.4** mm
